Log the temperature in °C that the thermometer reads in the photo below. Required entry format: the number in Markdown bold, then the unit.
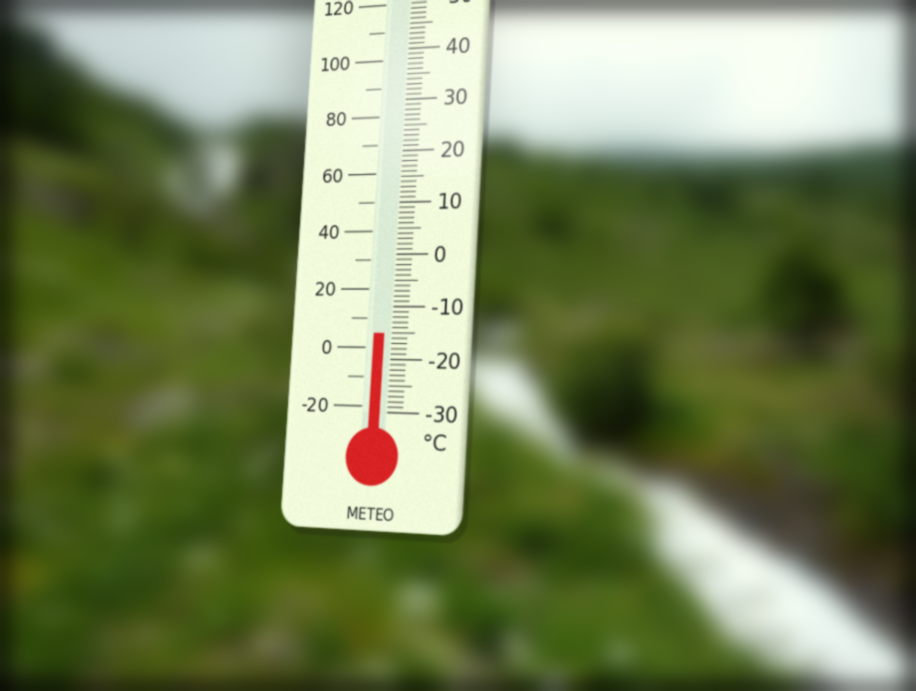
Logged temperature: **-15** °C
